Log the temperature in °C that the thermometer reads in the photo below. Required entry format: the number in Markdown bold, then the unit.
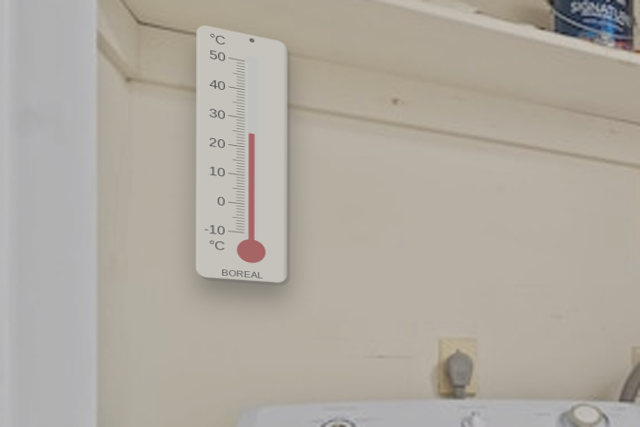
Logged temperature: **25** °C
